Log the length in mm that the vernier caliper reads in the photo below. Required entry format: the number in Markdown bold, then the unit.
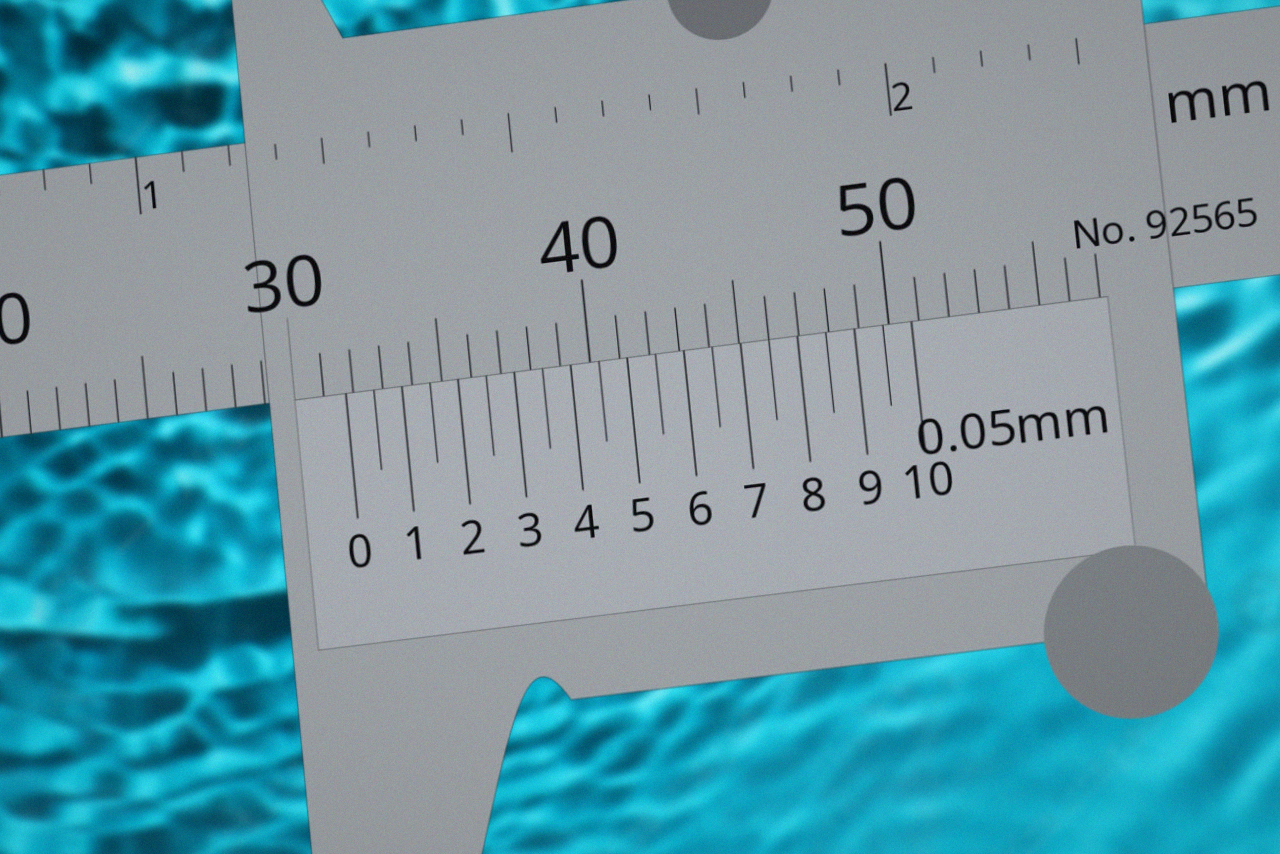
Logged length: **31.75** mm
